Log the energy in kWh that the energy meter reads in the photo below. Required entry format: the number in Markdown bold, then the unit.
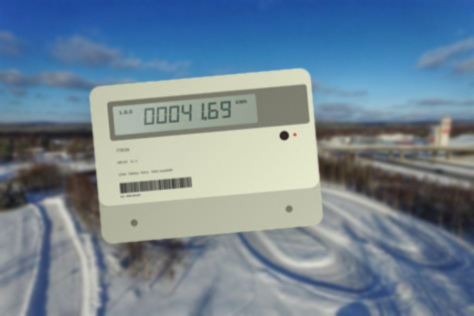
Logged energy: **41.69** kWh
